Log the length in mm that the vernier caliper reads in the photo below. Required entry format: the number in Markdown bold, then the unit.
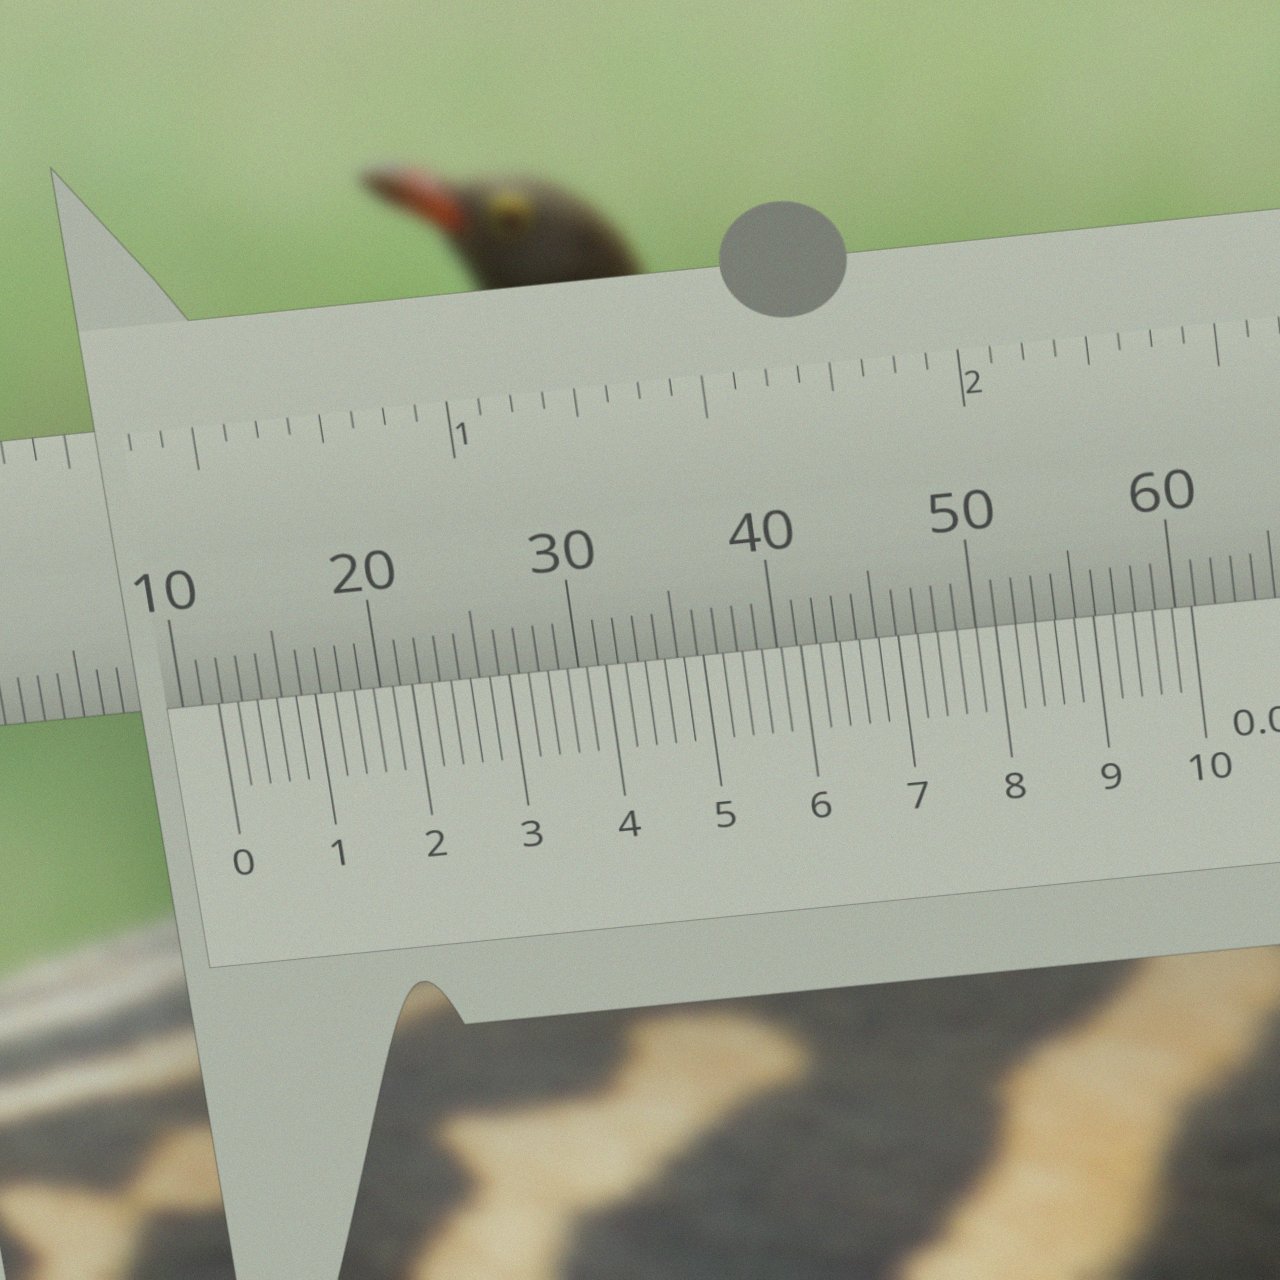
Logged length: **11.8** mm
